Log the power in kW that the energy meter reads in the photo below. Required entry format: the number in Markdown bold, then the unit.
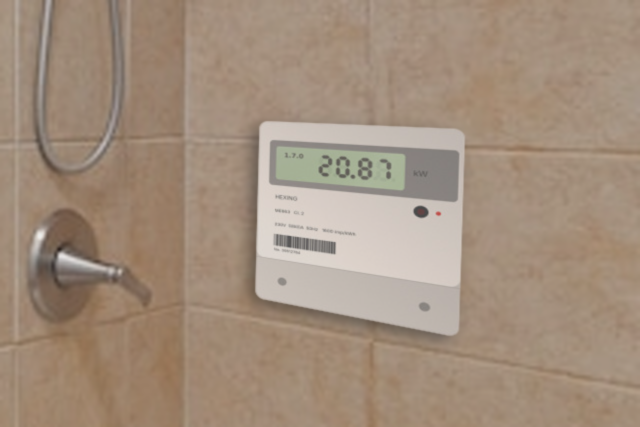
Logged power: **20.87** kW
